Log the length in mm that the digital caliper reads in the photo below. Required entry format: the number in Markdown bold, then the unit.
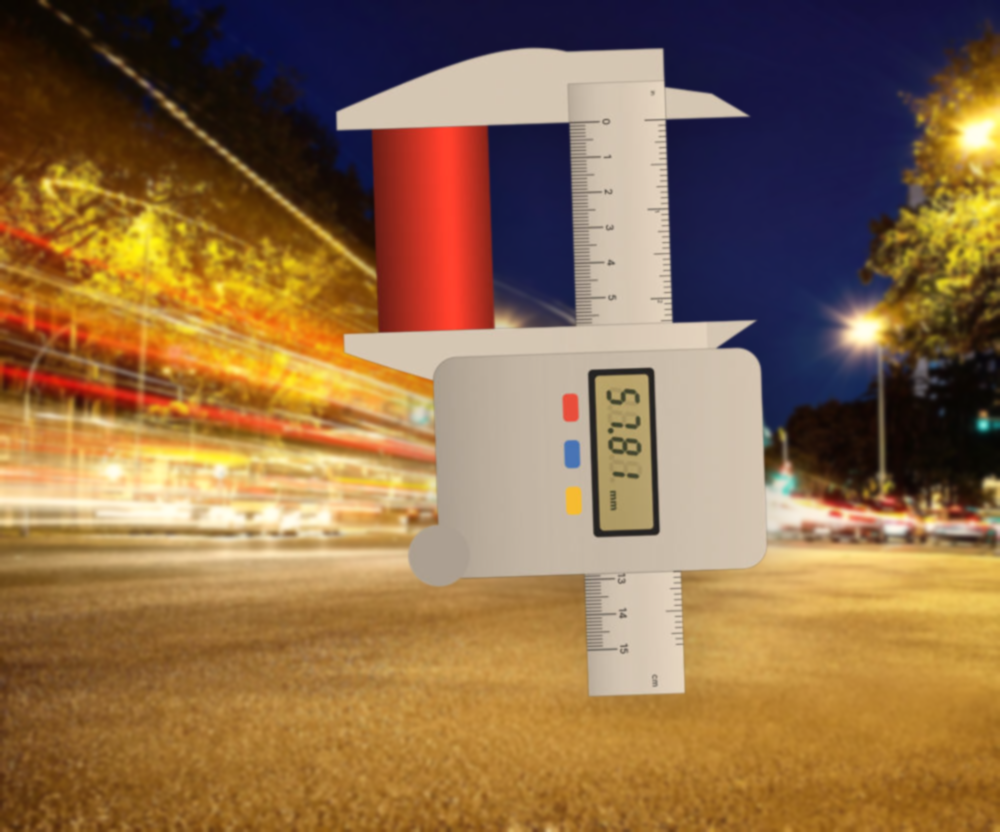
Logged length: **57.81** mm
